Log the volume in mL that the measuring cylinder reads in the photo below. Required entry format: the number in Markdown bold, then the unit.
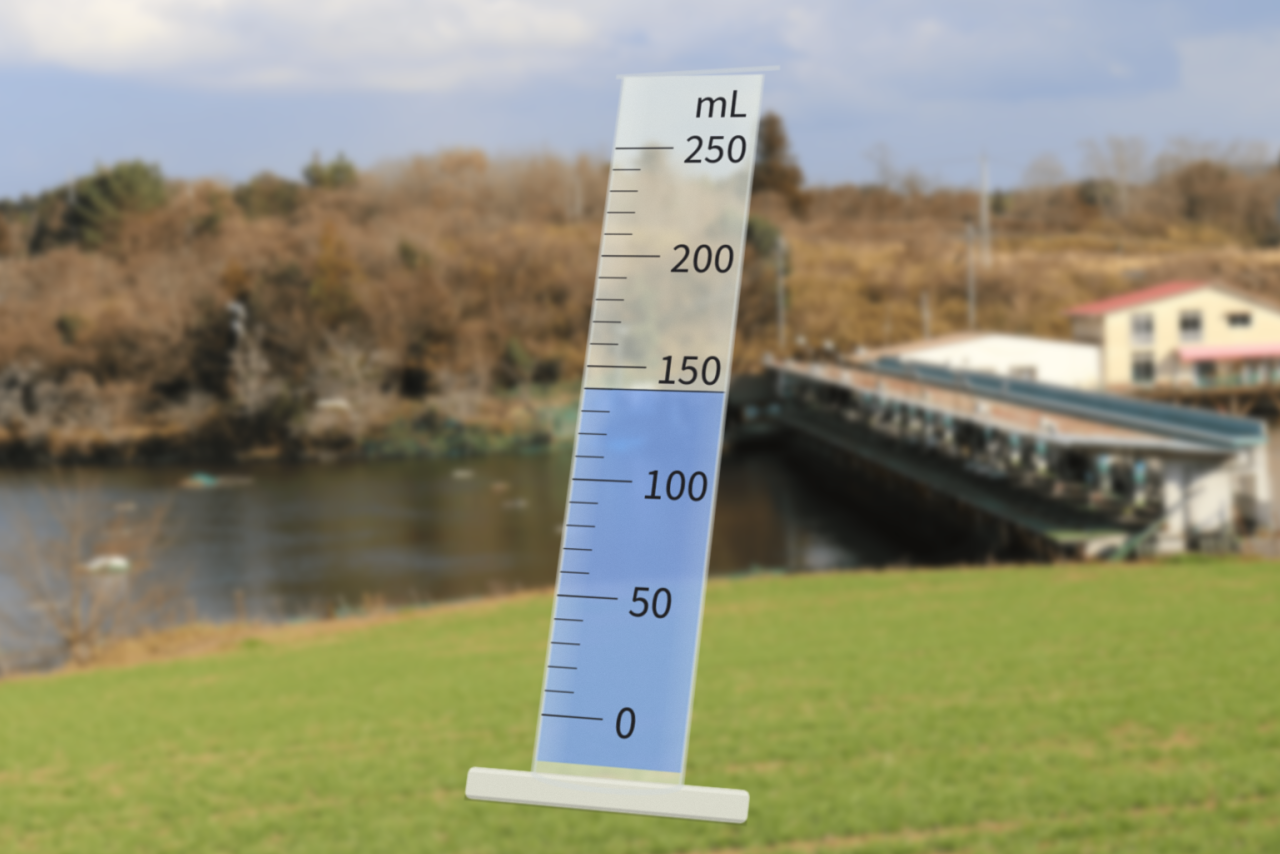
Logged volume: **140** mL
